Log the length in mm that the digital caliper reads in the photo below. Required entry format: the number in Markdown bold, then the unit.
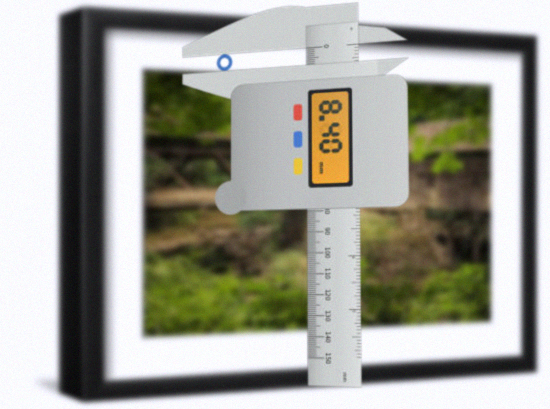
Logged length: **8.40** mm
